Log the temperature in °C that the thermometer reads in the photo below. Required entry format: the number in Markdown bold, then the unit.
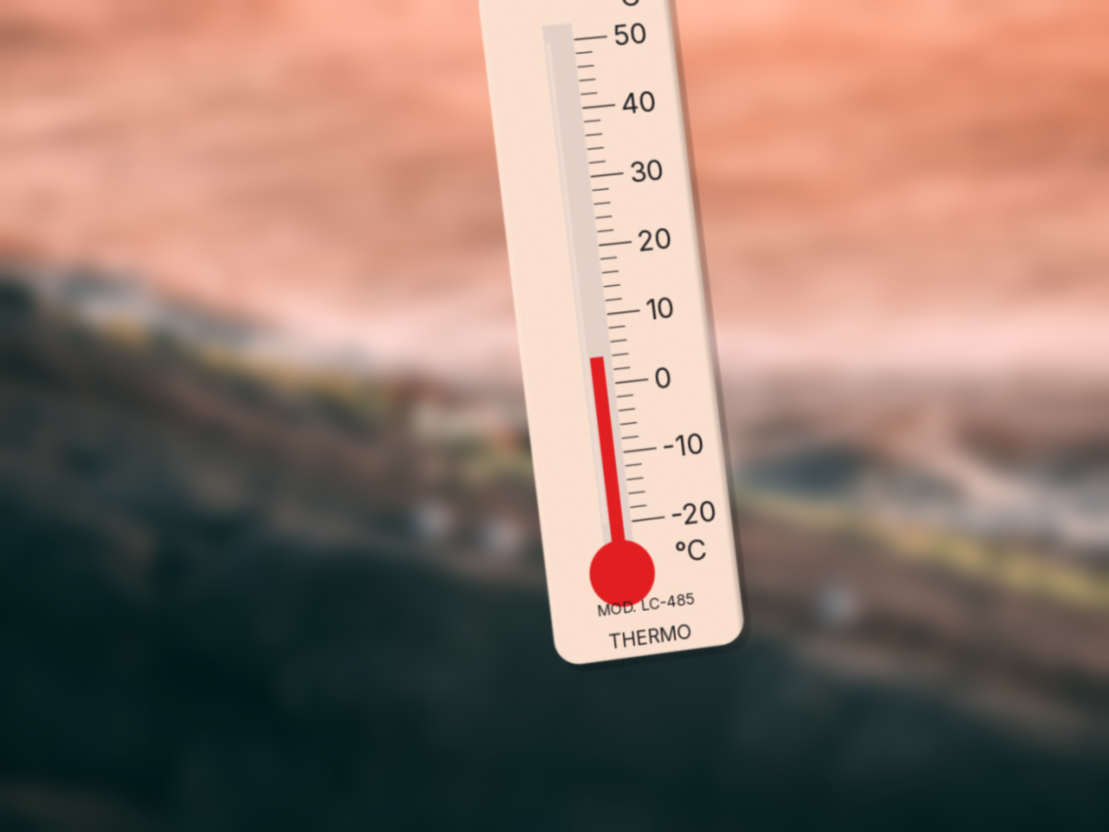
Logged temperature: **4** °C
